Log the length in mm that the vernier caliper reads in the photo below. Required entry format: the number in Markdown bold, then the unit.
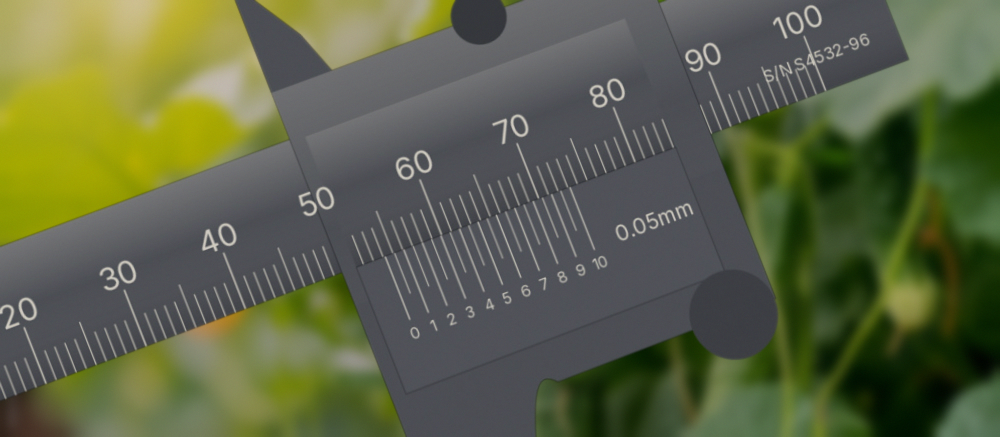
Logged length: **54.2** mm
